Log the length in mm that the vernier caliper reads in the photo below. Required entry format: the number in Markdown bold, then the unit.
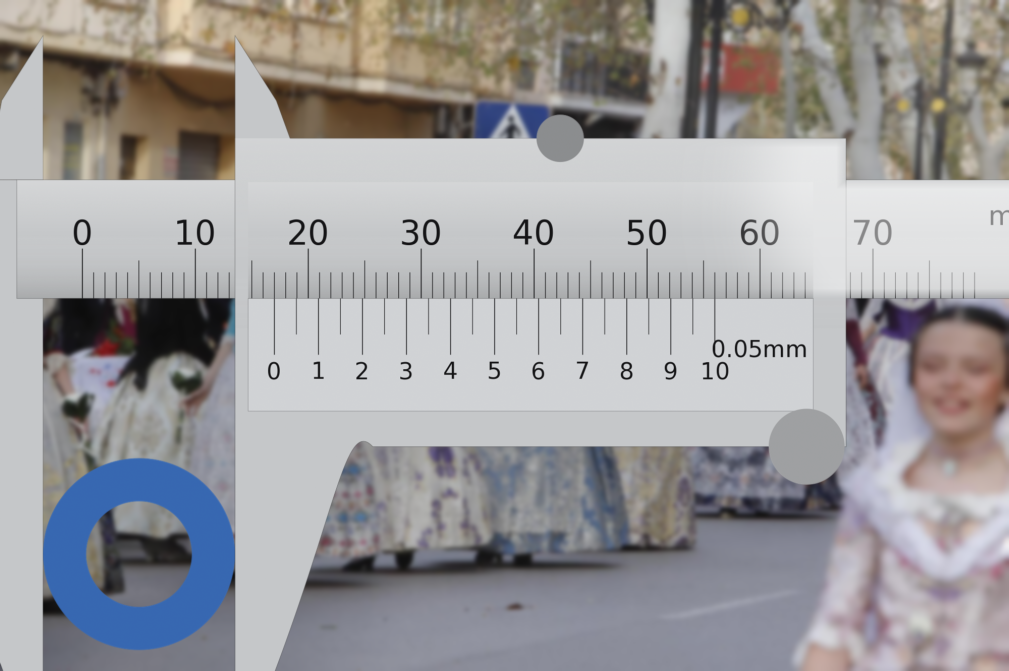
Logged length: **17.0** mm
